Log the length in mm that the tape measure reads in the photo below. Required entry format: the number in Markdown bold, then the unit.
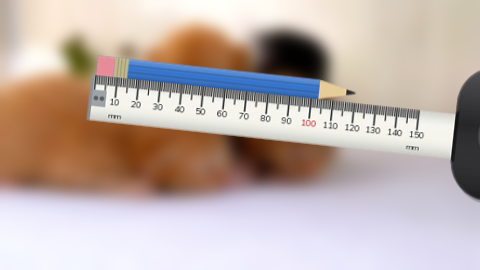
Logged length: **120** mm
